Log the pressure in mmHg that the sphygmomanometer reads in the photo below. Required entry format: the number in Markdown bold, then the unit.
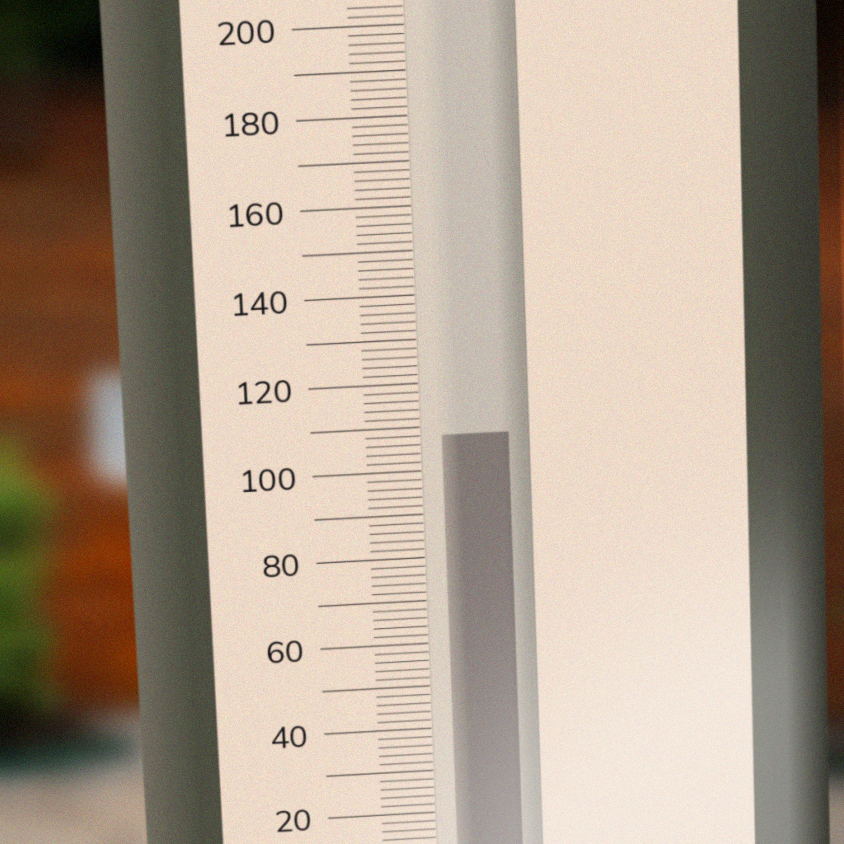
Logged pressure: **108** mmHg
